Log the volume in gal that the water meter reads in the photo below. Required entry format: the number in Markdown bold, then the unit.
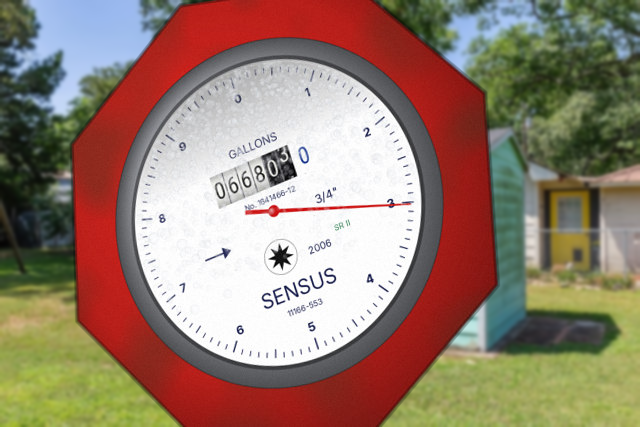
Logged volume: **668033.0** gal
